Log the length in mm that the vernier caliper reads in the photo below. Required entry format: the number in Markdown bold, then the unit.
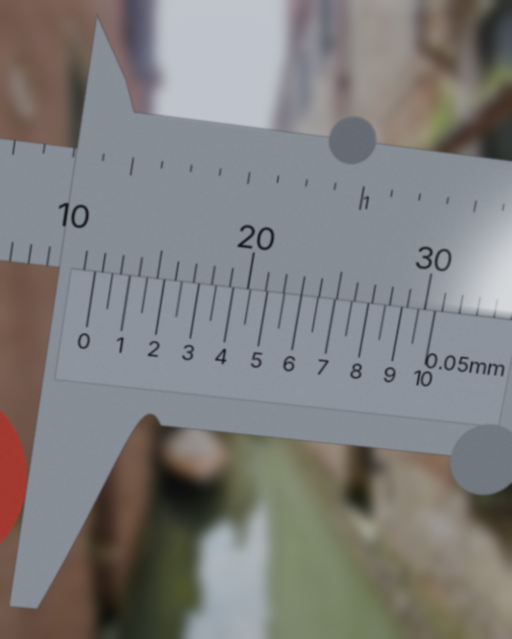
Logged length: **11.6** mm
